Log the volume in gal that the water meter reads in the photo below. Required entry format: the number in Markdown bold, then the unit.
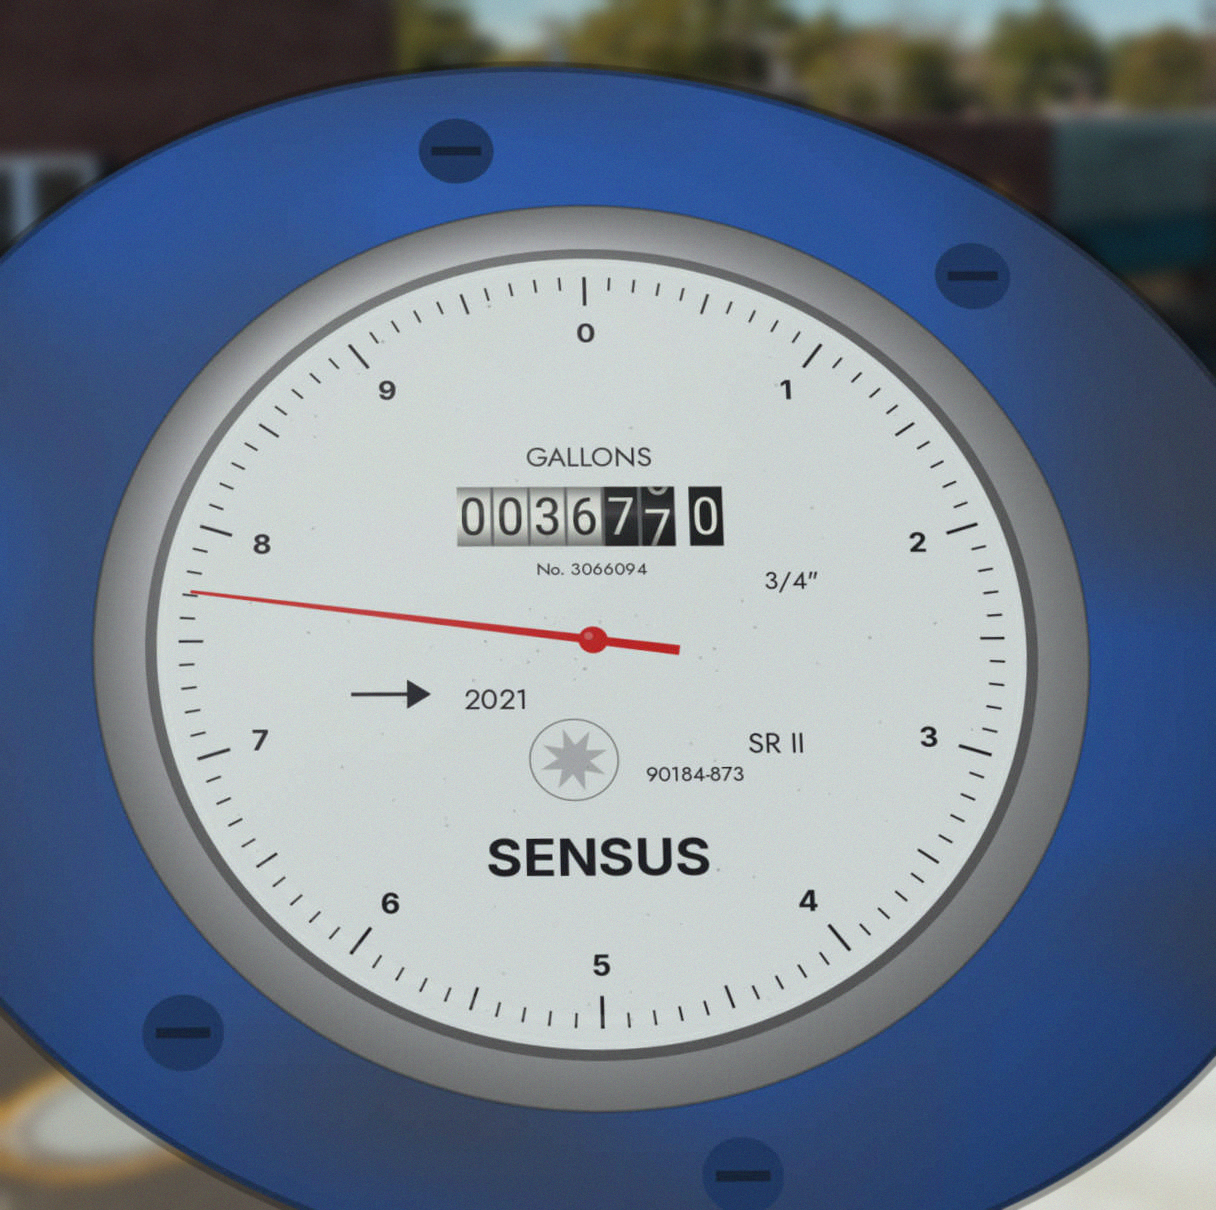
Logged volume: **36767.7** gal
